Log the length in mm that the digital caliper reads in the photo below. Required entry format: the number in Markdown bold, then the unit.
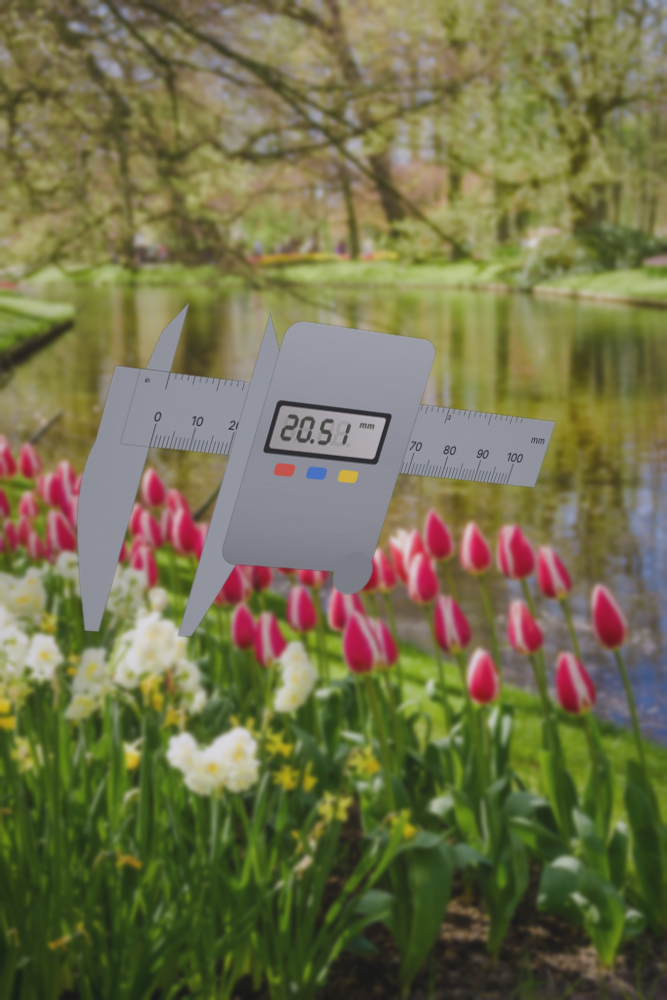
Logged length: **20.51** mm
